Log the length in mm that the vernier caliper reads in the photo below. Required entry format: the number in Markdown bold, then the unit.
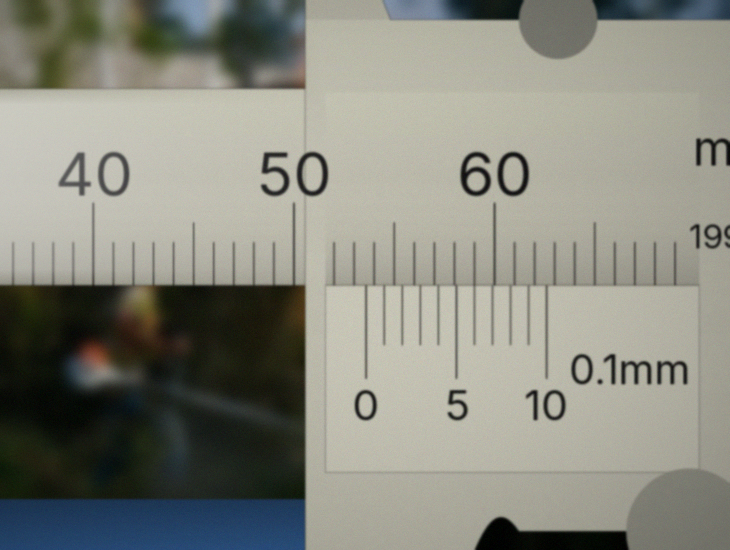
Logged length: **53.6** mm
